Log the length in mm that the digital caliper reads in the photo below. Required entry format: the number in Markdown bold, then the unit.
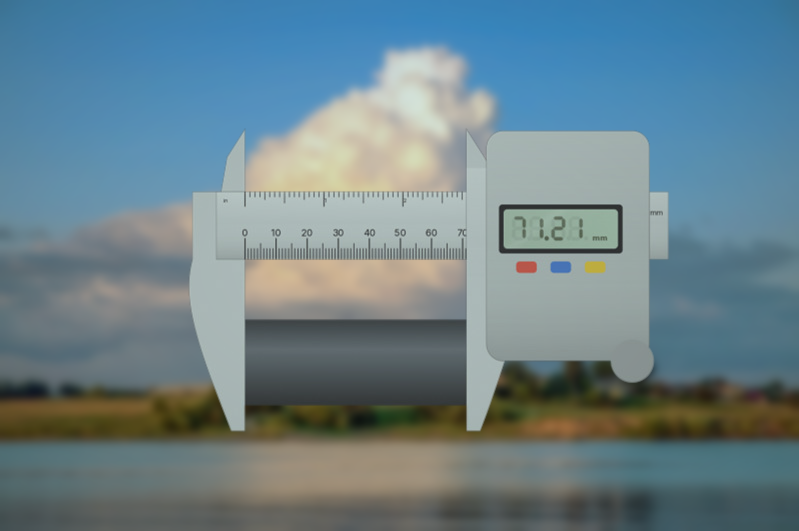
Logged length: **71.21** mm
